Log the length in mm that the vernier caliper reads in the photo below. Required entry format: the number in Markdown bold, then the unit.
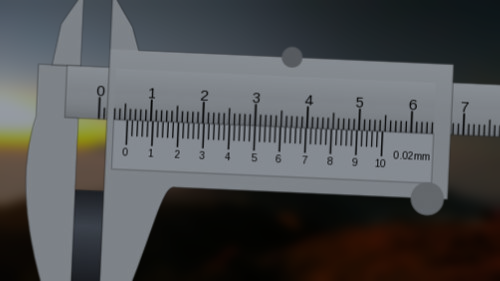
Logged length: **5.5** mm
